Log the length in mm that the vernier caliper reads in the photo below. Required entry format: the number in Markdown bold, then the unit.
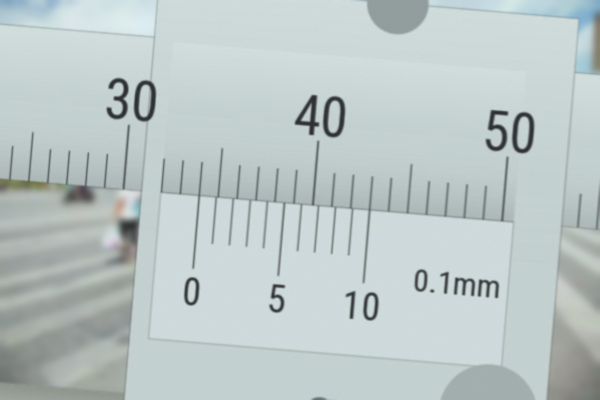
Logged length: **34.0** mm
